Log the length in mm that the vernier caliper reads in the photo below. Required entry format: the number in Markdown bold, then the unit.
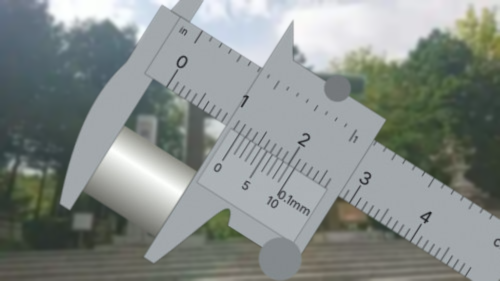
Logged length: **12.0** mm
